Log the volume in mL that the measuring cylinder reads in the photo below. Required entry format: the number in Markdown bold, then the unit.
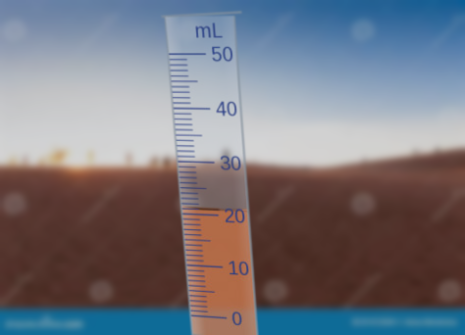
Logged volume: **21** mL
